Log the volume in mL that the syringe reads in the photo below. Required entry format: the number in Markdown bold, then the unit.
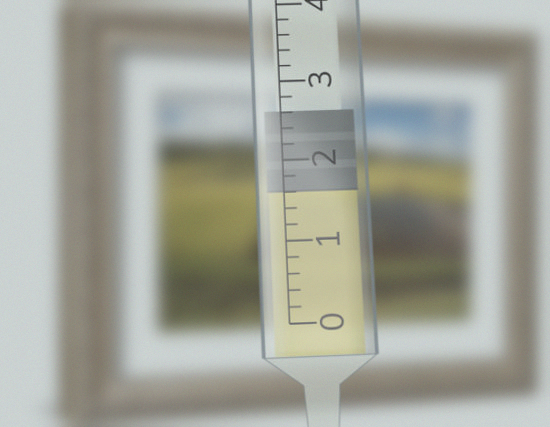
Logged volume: **1.6** mL
